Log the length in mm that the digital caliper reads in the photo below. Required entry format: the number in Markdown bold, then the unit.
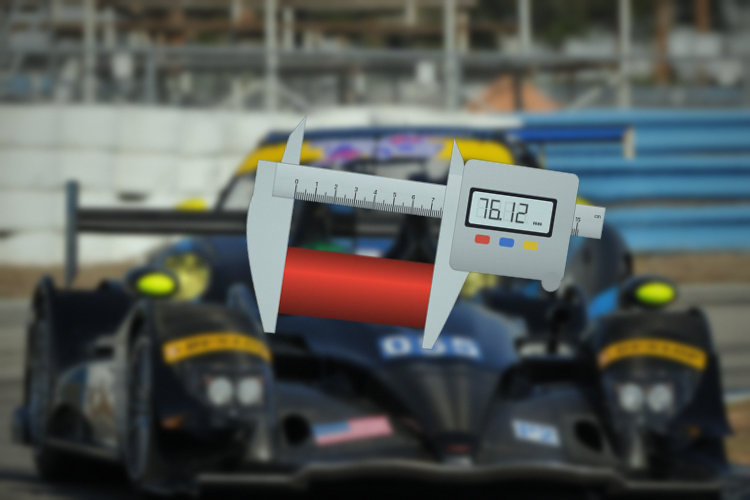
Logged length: **76.12** mm
